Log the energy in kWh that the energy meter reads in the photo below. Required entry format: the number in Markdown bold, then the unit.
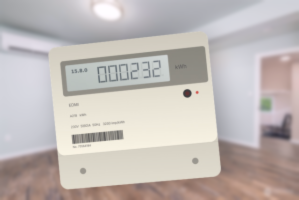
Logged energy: **232** kWh
